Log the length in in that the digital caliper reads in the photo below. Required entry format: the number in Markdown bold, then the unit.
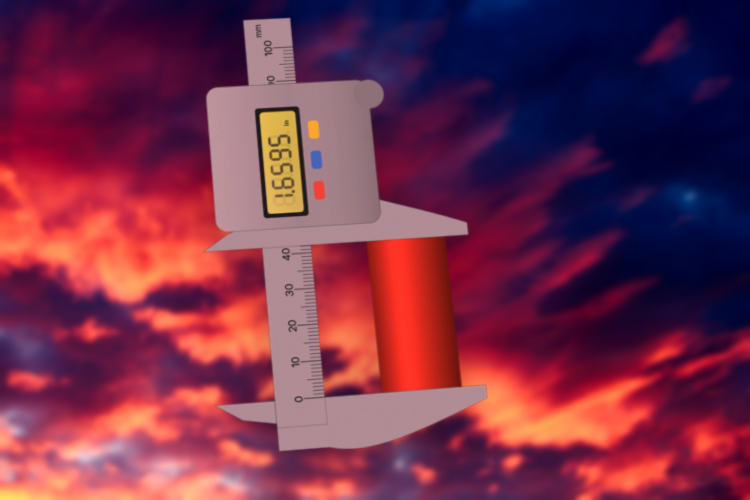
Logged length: **1.6595** in
